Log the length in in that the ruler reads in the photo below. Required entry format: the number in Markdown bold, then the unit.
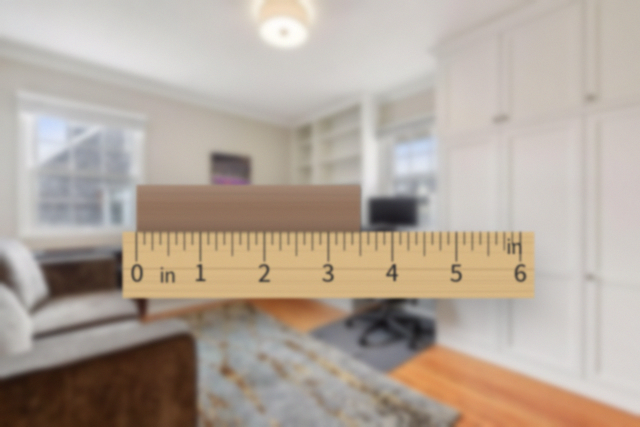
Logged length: **3.5** in
